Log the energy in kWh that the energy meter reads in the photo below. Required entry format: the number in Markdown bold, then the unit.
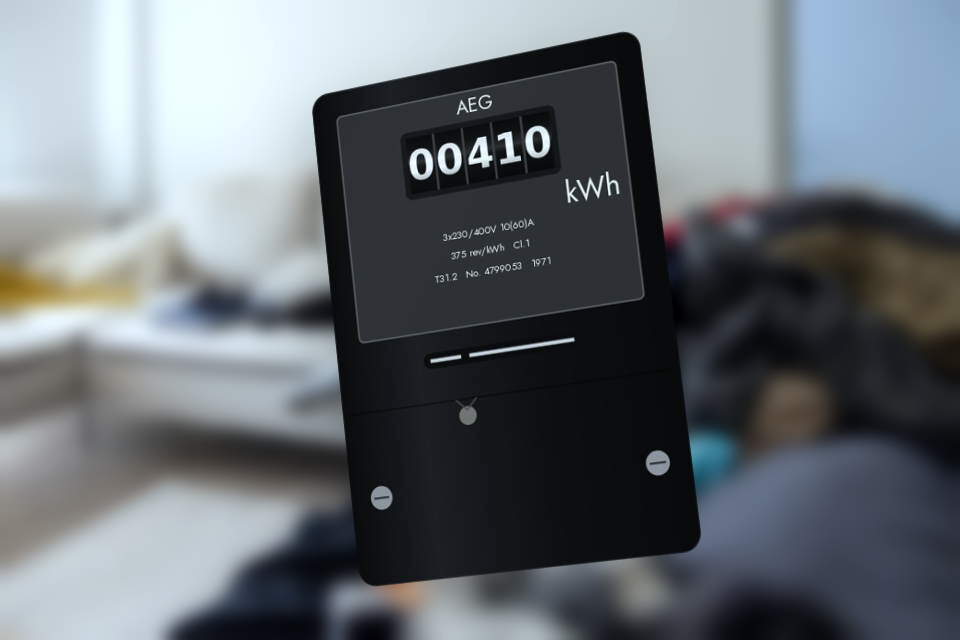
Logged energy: **410** kWh
